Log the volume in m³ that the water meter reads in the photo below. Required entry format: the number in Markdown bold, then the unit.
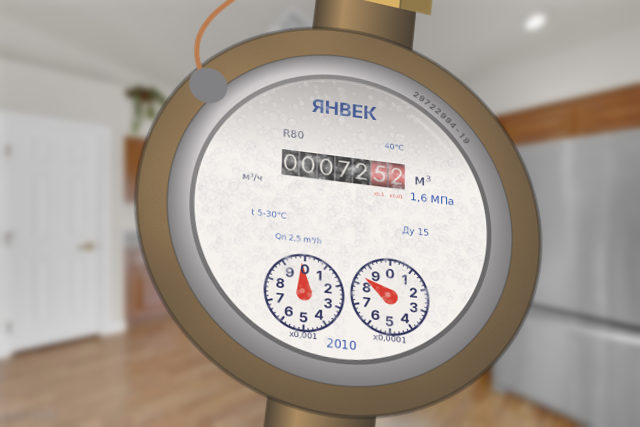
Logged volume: **72.5198** m³
